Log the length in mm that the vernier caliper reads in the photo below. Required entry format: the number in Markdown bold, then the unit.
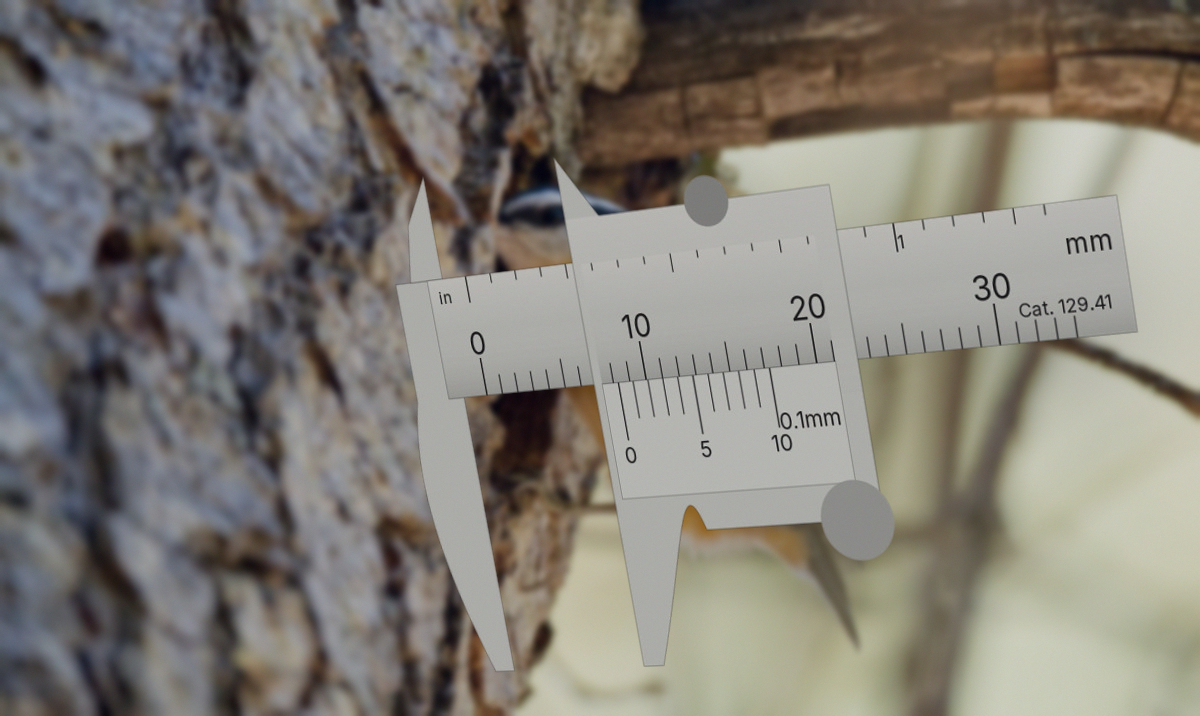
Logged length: **8.3** mm
